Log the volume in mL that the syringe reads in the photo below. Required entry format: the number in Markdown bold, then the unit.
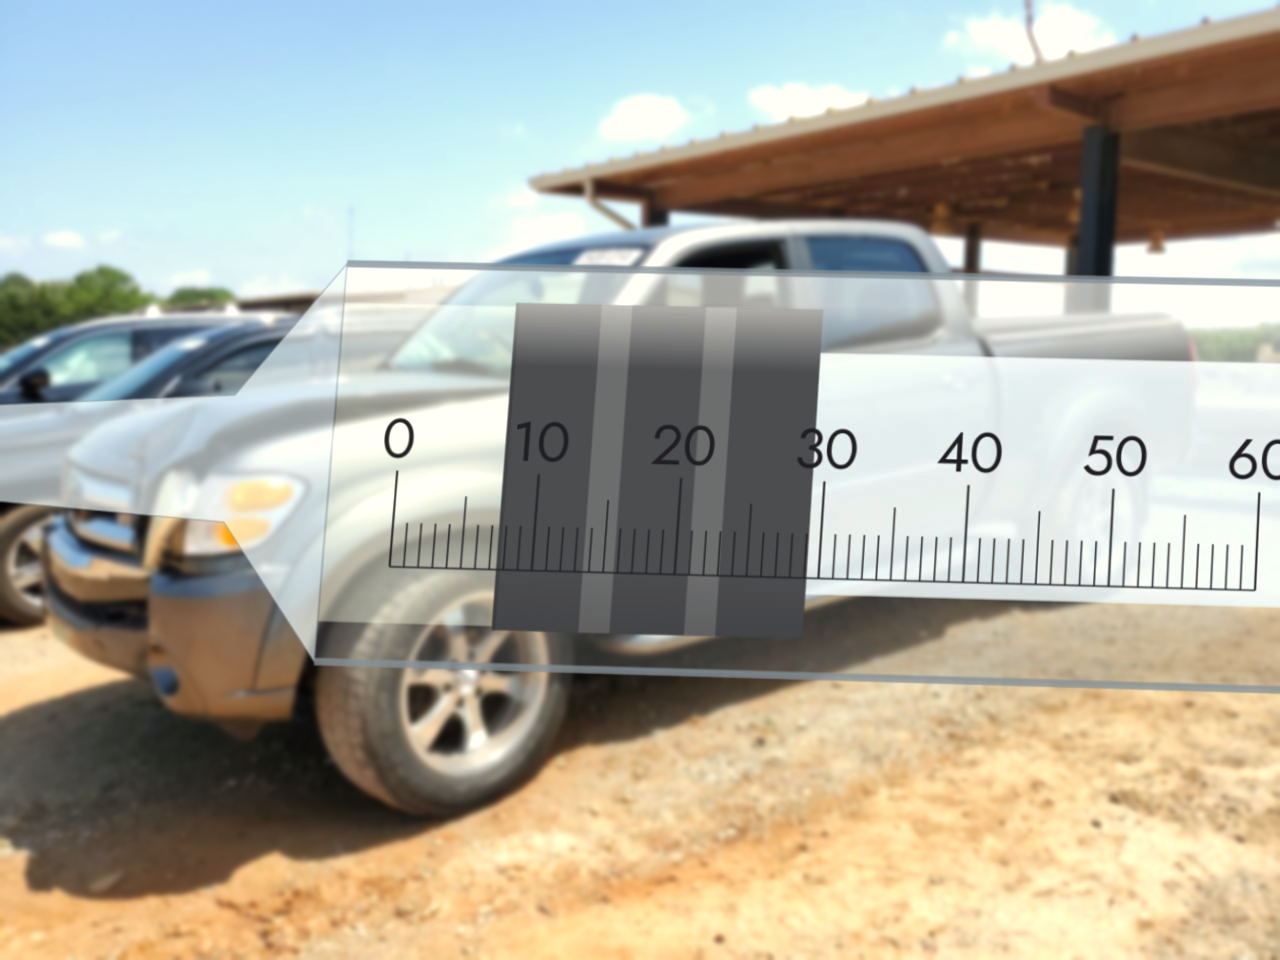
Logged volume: **7.5** mL
